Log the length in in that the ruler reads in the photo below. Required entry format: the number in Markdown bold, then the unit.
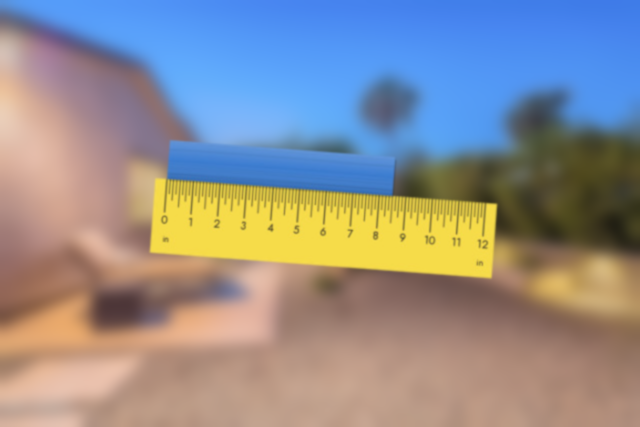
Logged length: **8.5** in
